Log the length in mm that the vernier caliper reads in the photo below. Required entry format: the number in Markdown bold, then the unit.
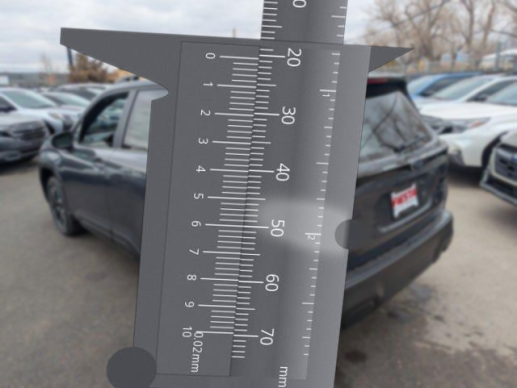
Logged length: **20.6** mm
